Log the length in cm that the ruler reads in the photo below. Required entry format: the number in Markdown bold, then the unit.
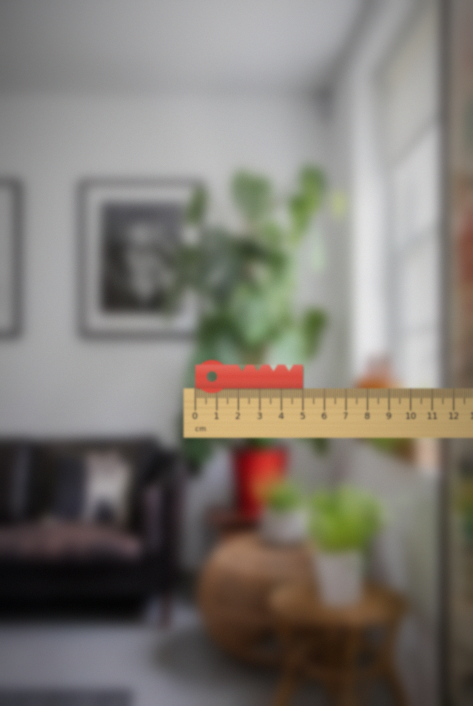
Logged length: **5** cm
